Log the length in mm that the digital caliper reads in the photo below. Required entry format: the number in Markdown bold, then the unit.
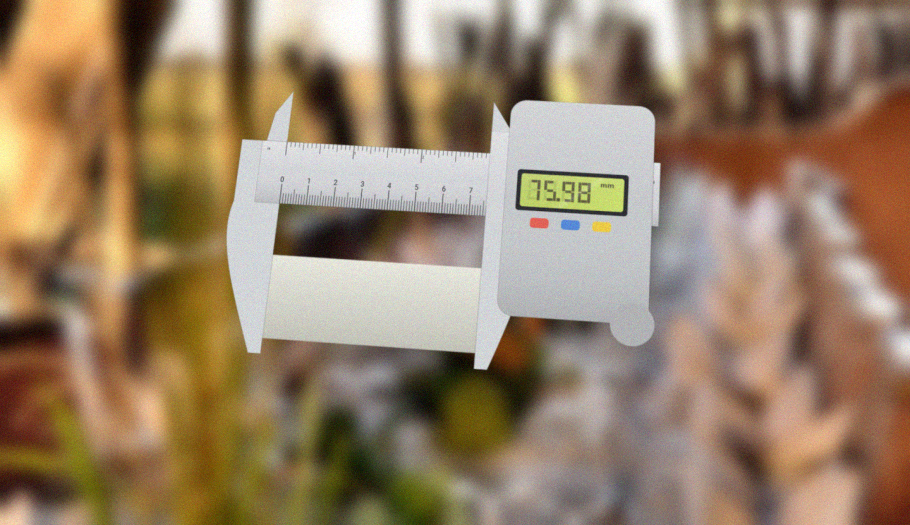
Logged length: **75.98** mm
